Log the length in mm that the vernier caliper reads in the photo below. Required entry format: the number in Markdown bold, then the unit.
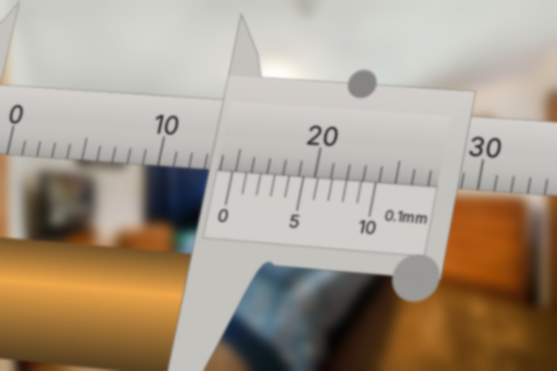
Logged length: **14.8** mm
